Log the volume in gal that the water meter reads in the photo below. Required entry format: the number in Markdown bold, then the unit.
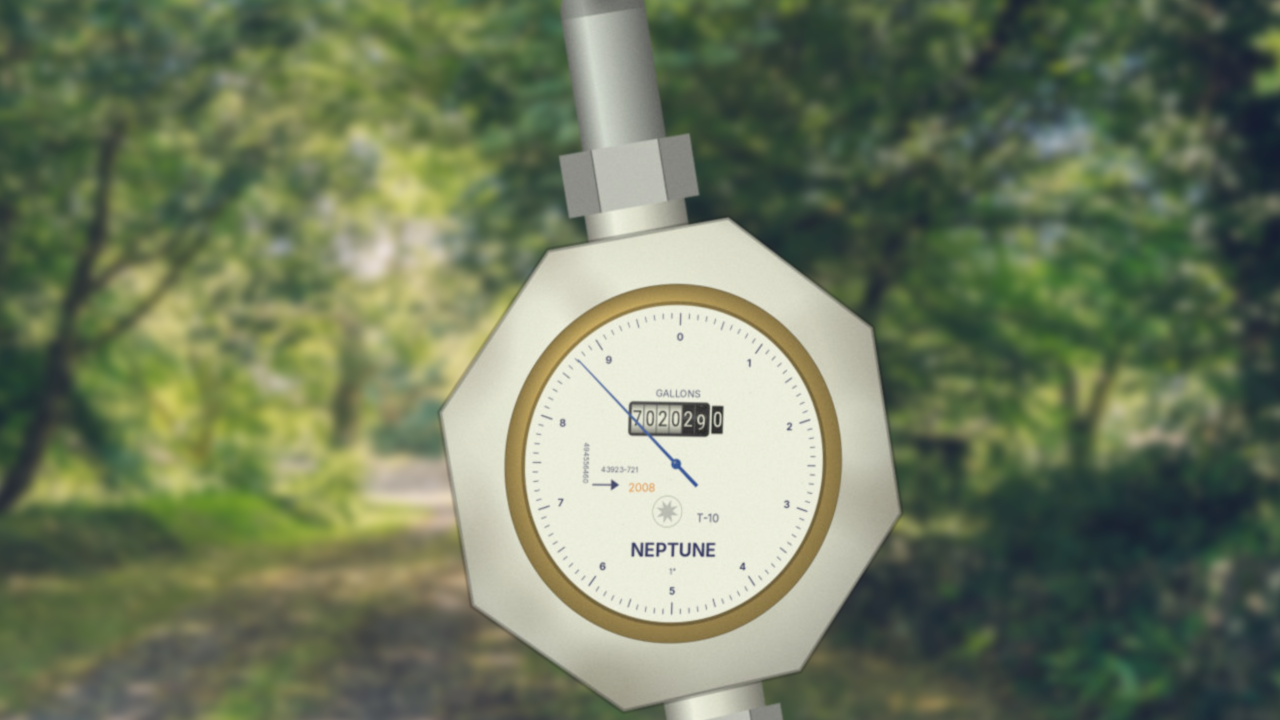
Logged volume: **7020288.7** gal
